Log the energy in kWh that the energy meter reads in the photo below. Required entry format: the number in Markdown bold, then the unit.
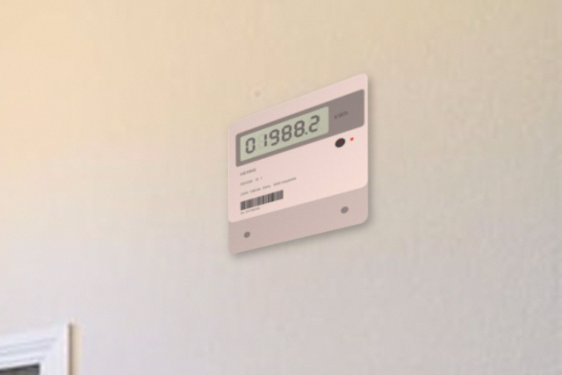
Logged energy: **1988.2** kWh
